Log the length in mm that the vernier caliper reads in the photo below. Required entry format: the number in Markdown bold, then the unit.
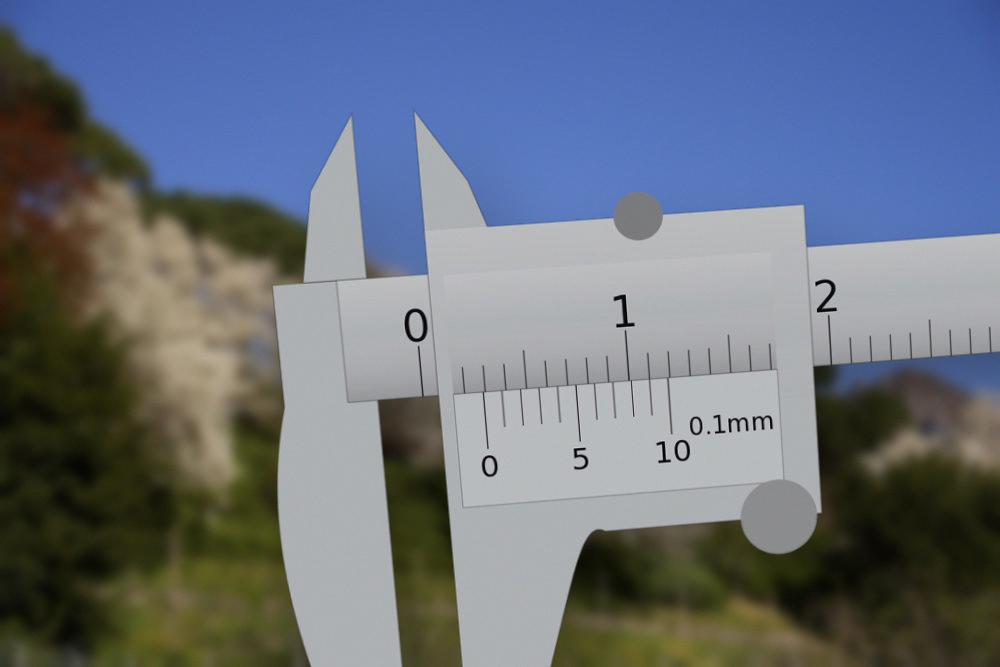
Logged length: **2.9** mm
